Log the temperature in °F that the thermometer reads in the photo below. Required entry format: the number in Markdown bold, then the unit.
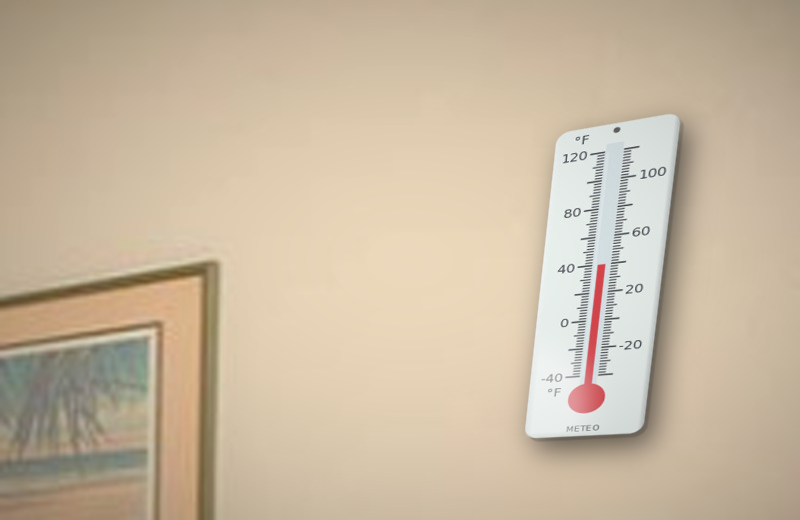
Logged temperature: **40** °F
